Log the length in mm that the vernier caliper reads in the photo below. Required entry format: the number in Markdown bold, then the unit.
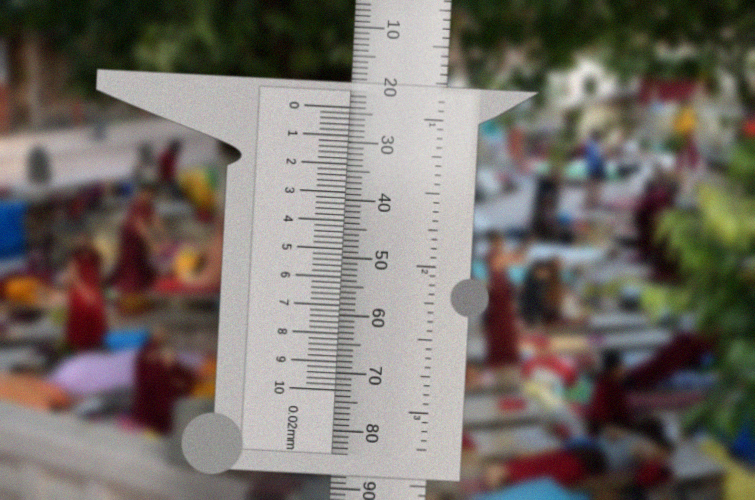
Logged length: **24.0** mm
